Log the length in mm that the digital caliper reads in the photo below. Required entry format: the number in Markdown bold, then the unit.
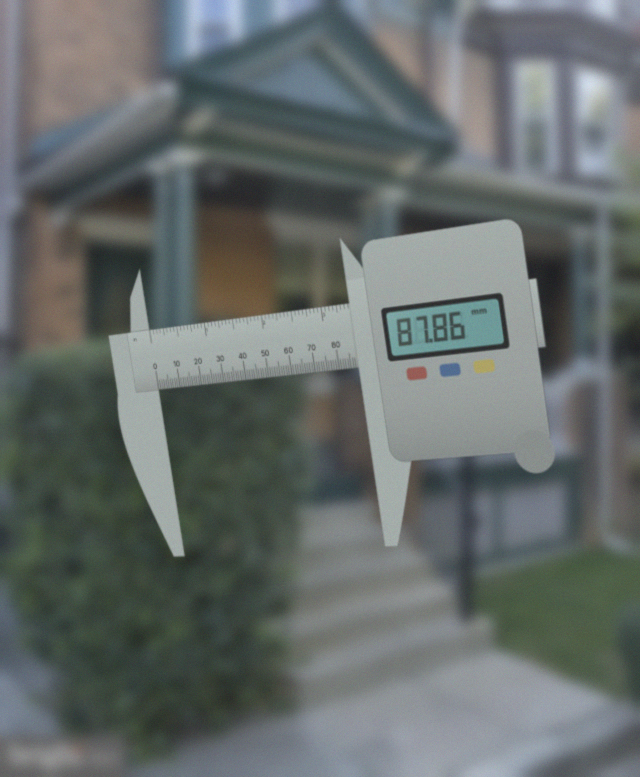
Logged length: **87.86** mm
